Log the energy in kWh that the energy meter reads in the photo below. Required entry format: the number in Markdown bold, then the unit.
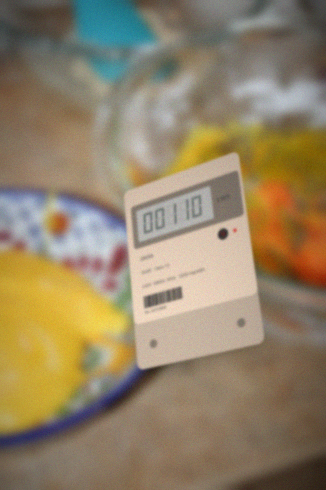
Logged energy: **110** kWh
